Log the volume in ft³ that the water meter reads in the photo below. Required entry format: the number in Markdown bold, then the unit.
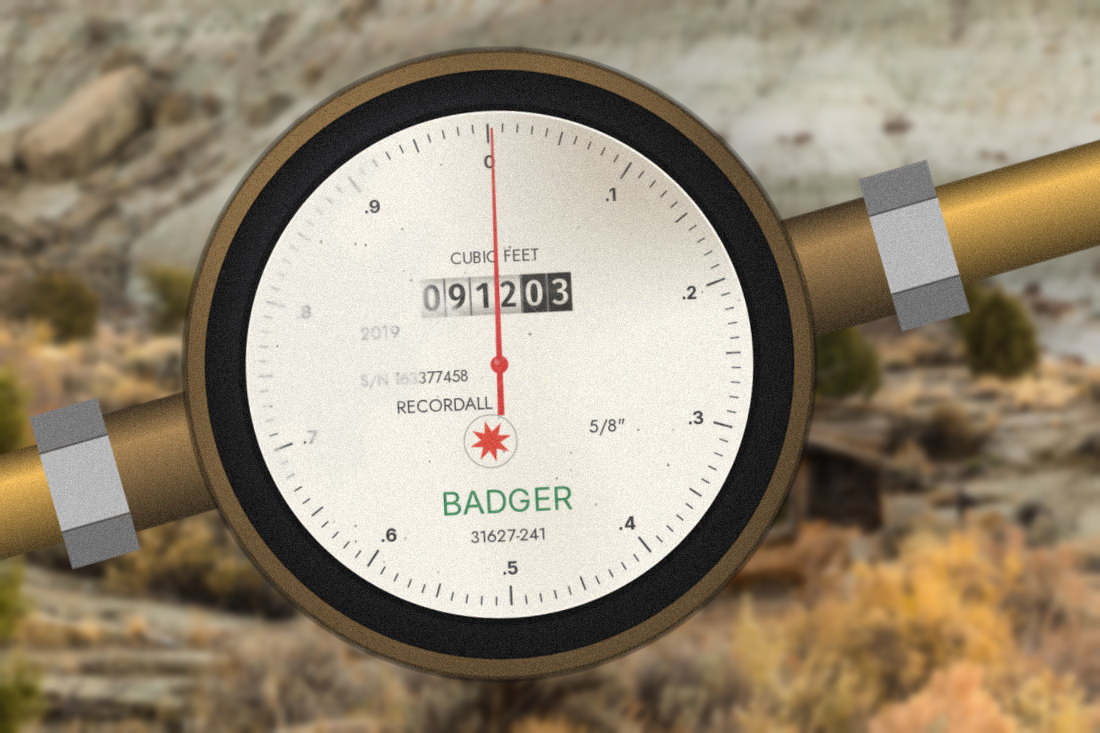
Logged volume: **91203.00** ft³
